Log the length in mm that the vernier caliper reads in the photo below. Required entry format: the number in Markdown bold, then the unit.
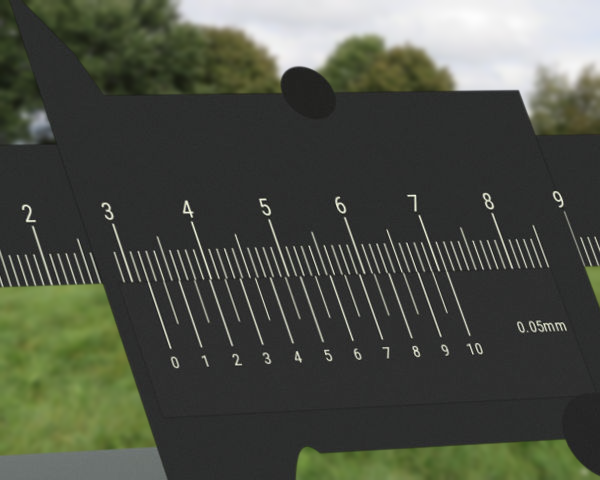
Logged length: **32.0** mm
